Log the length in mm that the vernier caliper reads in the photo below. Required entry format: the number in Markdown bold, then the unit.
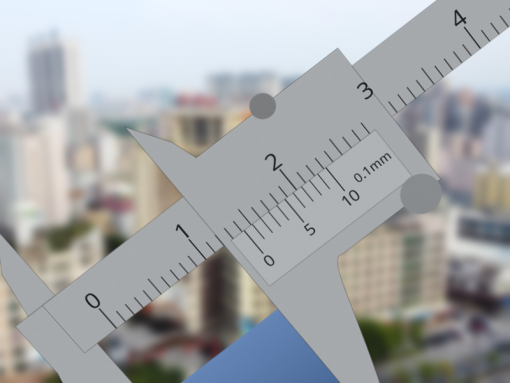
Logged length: **14.2** mm
